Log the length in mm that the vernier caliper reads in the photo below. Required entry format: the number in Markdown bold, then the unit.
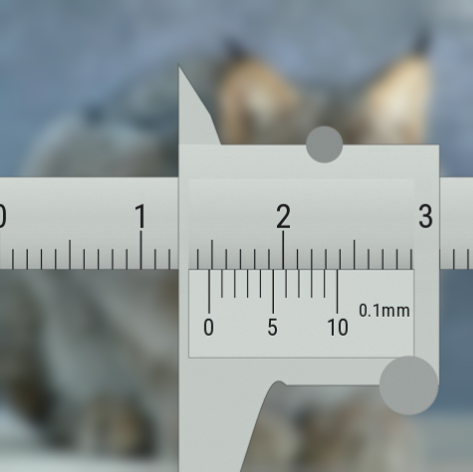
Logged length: **14.8** mm
